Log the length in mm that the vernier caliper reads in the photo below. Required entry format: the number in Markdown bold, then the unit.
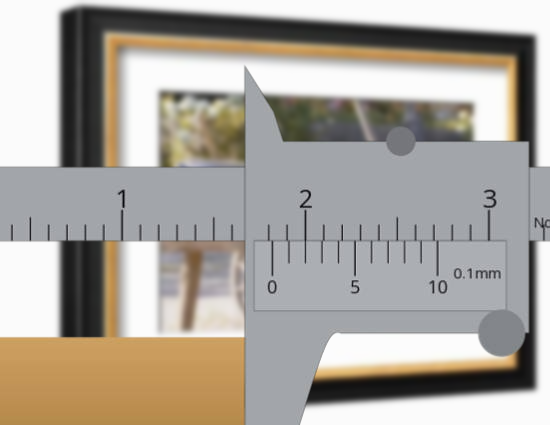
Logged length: **18.2** mm
